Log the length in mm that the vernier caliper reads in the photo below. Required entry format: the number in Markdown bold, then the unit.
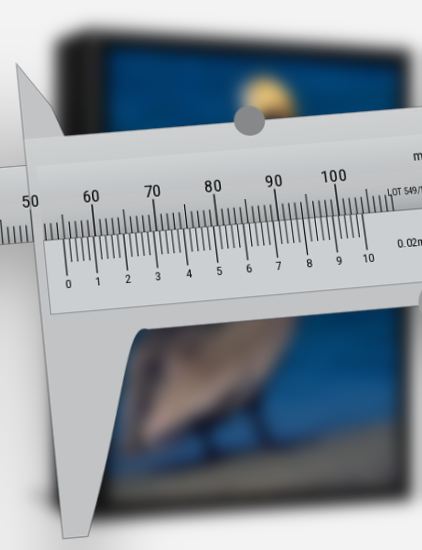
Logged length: **54.8** mm
